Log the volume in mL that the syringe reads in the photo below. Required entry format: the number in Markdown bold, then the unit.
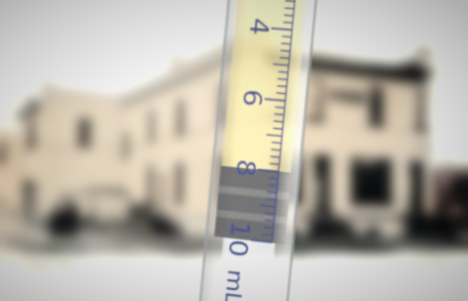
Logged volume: **8** mL
